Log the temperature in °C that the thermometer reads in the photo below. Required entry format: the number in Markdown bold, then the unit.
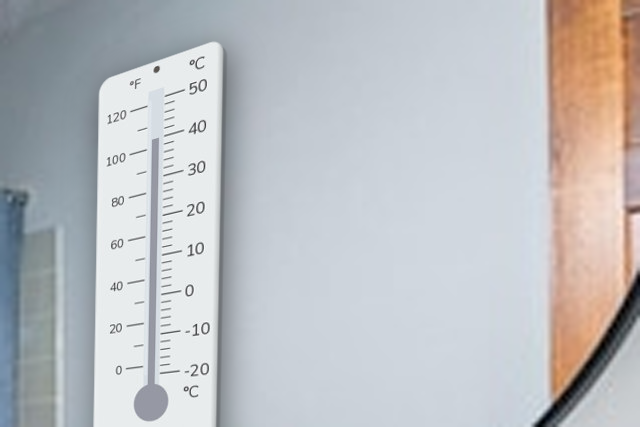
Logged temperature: **40** °C
